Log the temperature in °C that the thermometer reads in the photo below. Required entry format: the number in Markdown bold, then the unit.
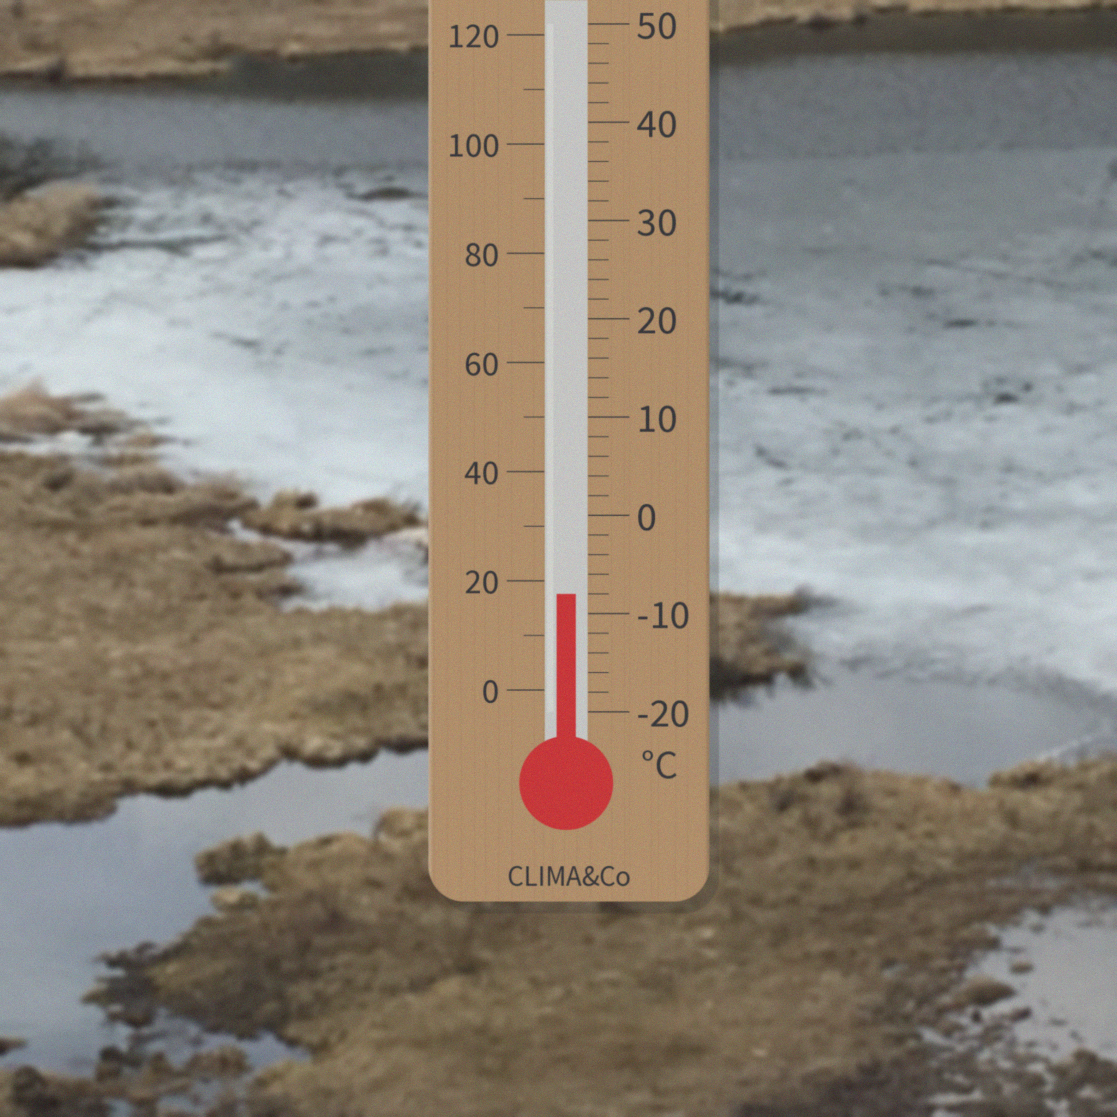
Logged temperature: **-8** °C
